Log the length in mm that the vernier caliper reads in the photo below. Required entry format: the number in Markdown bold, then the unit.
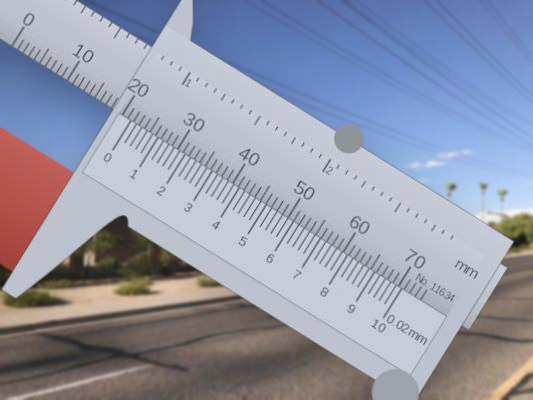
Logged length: **21.6** mm
